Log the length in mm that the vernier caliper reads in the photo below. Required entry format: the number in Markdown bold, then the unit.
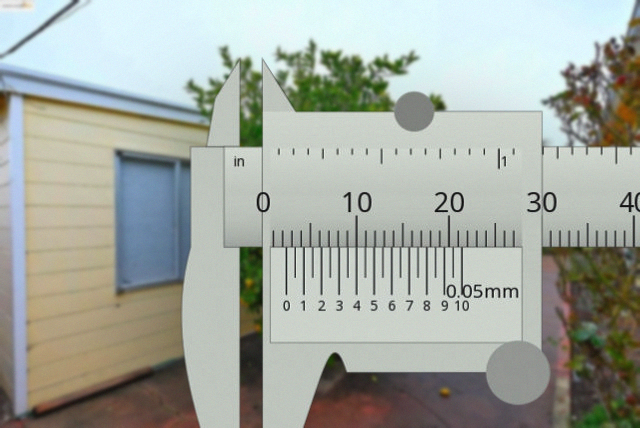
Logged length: **2.4** mm
